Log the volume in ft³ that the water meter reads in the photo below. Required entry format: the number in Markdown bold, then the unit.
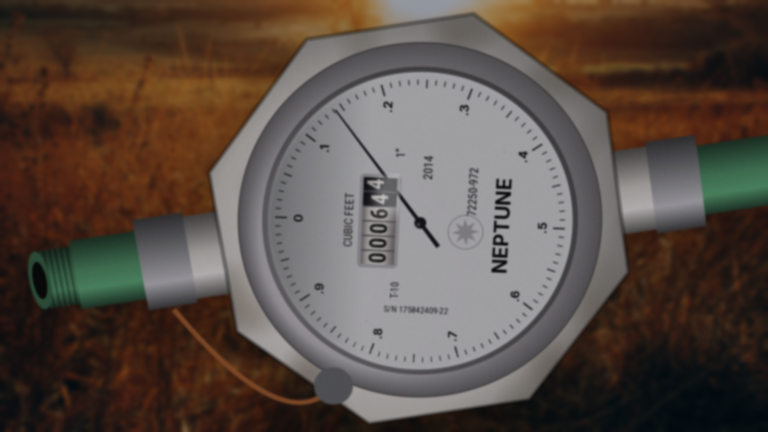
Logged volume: **644.14** ft³
